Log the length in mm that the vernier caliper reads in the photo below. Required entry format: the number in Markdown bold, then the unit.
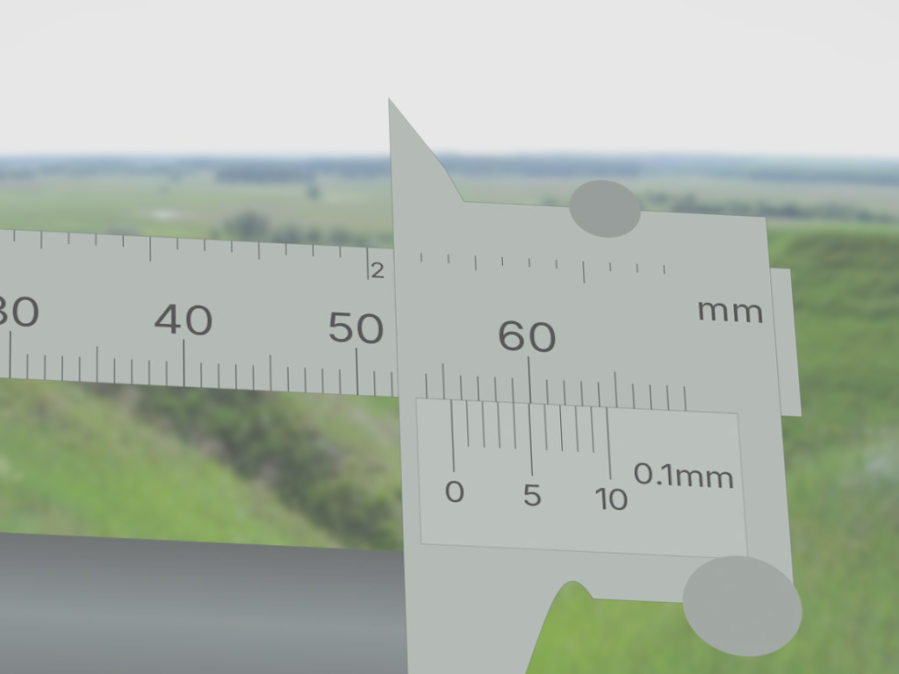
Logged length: **55.4** mm
